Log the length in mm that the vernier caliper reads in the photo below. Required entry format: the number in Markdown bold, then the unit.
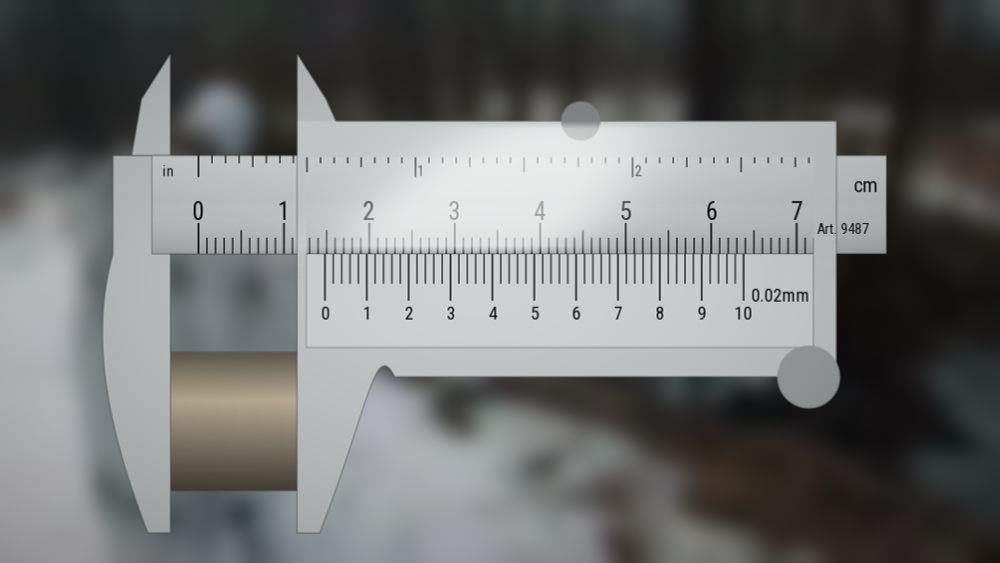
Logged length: **14.8** mm
